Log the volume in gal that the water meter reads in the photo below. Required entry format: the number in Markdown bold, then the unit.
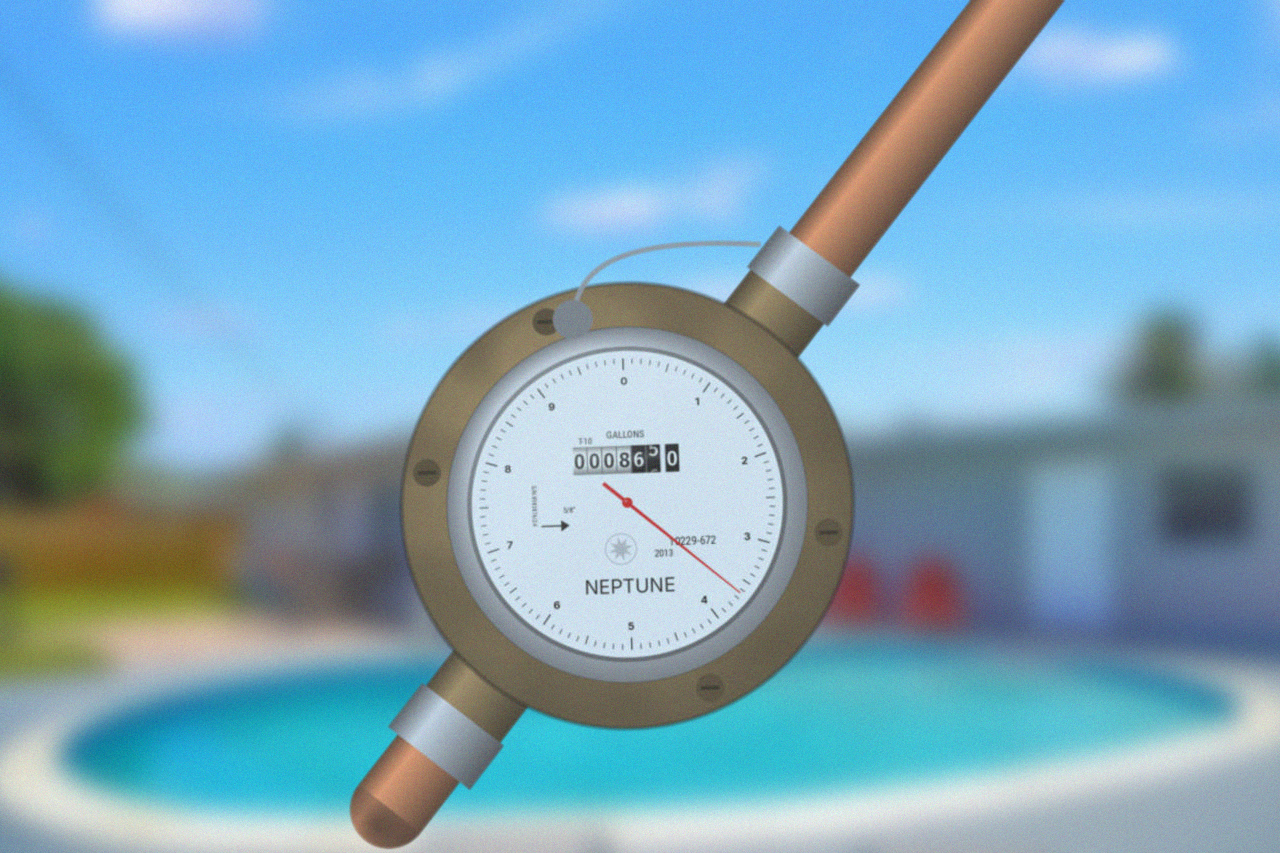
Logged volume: **8653.6** gal
